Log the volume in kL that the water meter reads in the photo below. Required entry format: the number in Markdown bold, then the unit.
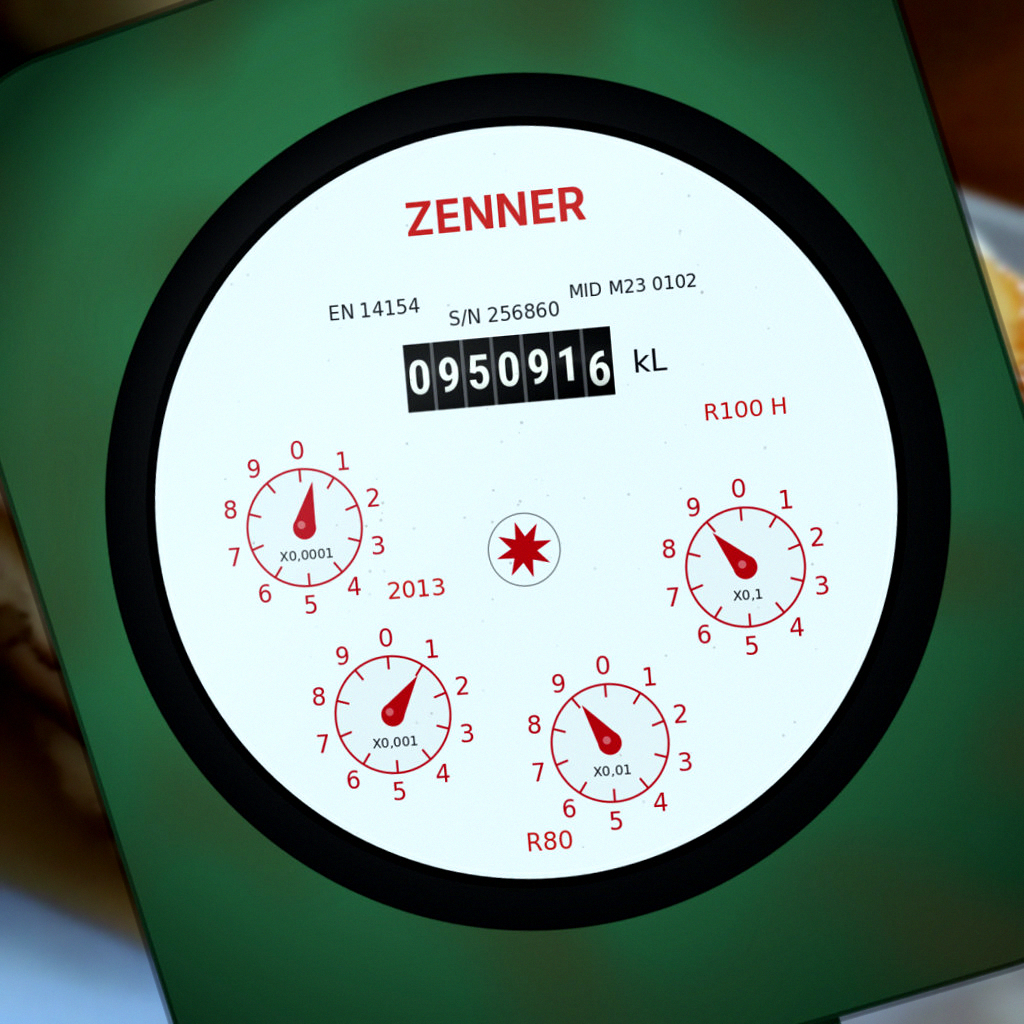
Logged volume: **950915.8910** kL
